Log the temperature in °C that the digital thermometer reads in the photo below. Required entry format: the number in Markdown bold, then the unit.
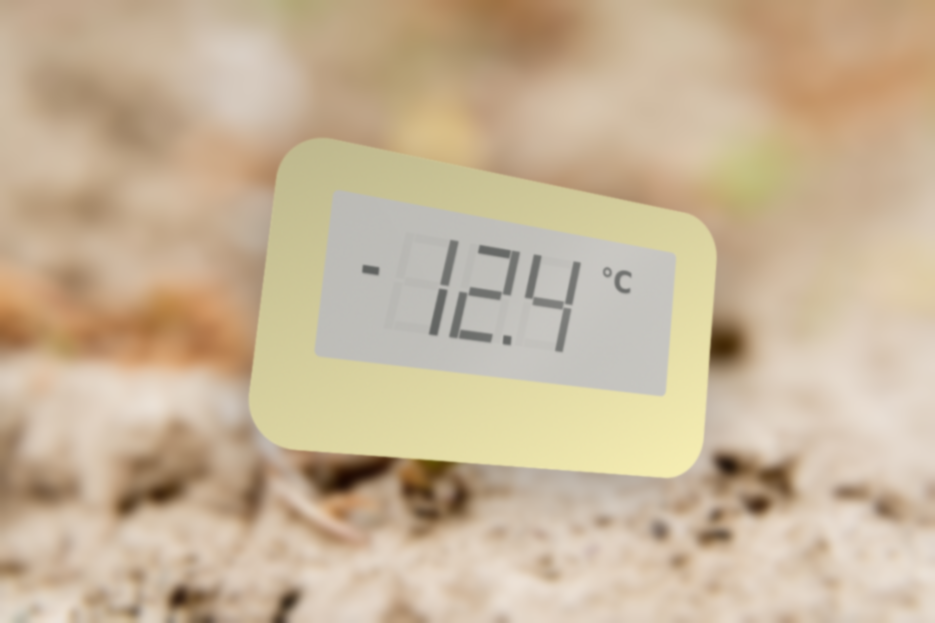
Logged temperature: **-12.4** °C
